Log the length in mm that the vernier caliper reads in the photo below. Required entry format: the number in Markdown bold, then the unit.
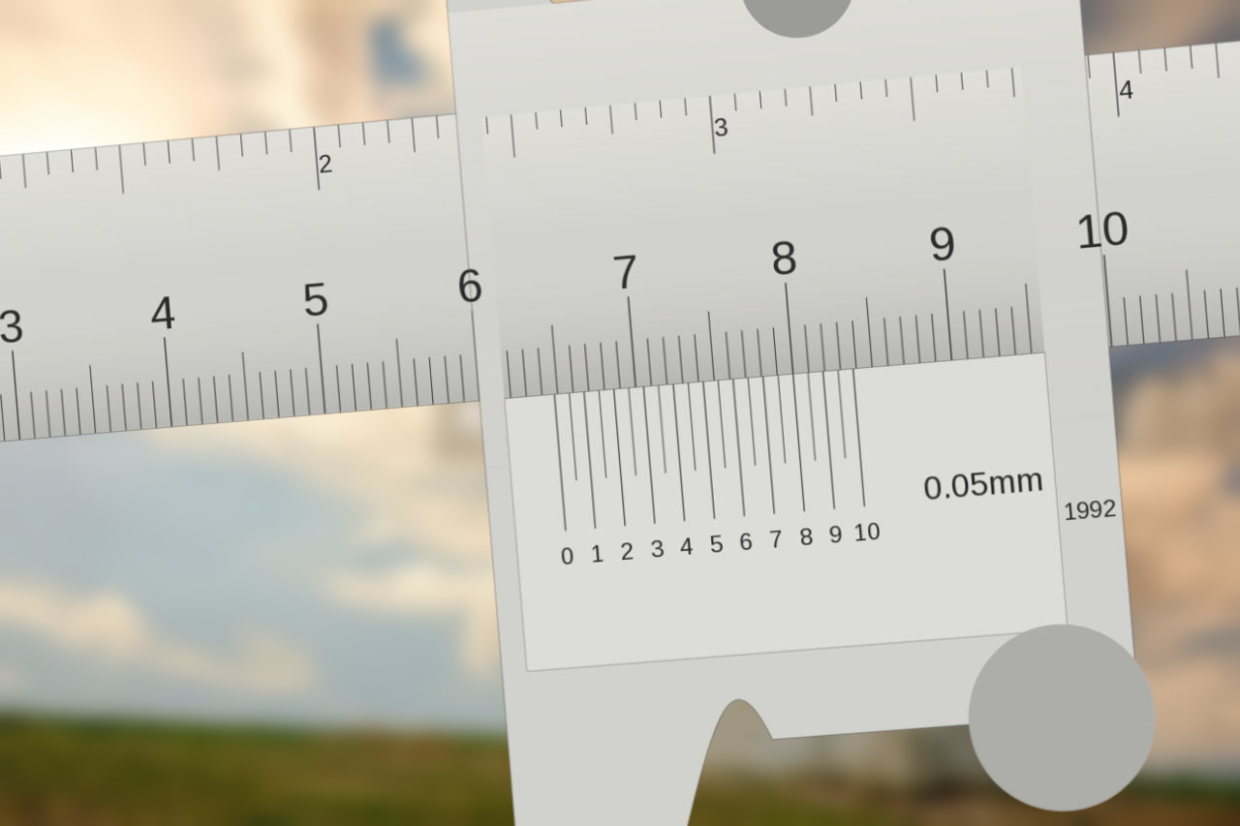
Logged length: **64.8** mm
